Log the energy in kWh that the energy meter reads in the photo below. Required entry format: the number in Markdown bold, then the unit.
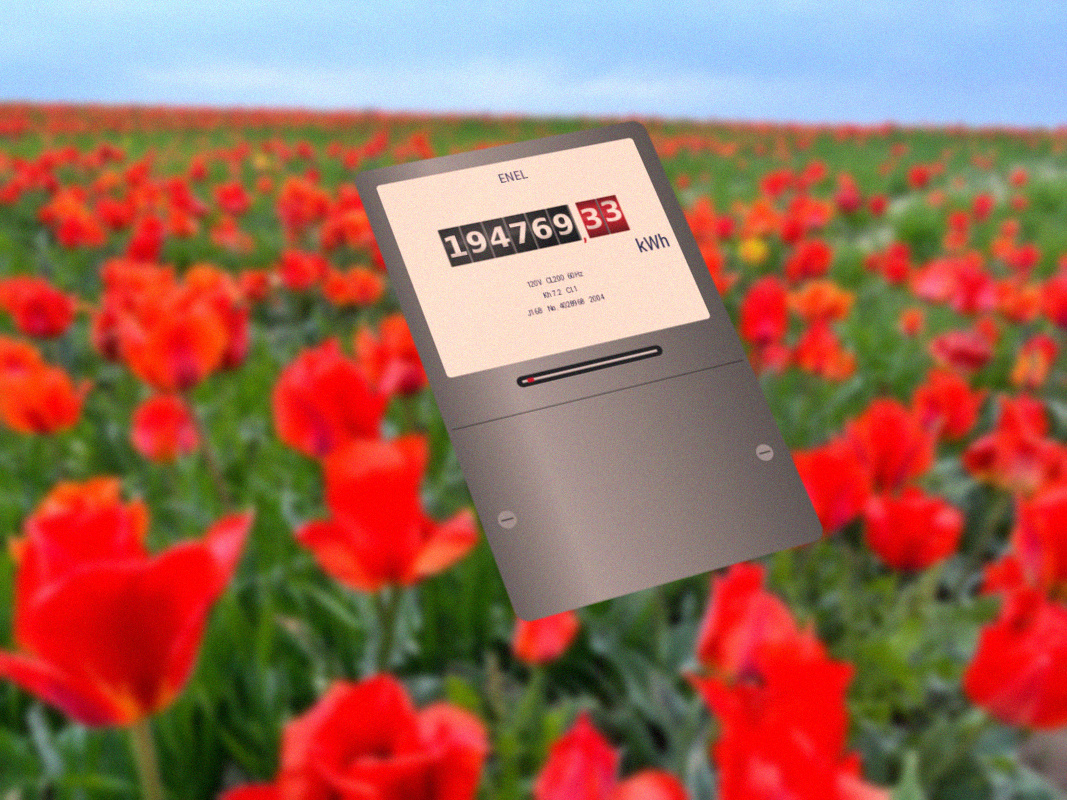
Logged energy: **194769.33** kWh
